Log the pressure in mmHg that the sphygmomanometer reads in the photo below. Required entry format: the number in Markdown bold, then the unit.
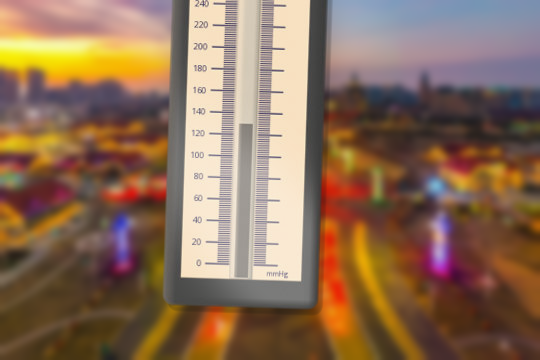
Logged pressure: **130** mmHg
